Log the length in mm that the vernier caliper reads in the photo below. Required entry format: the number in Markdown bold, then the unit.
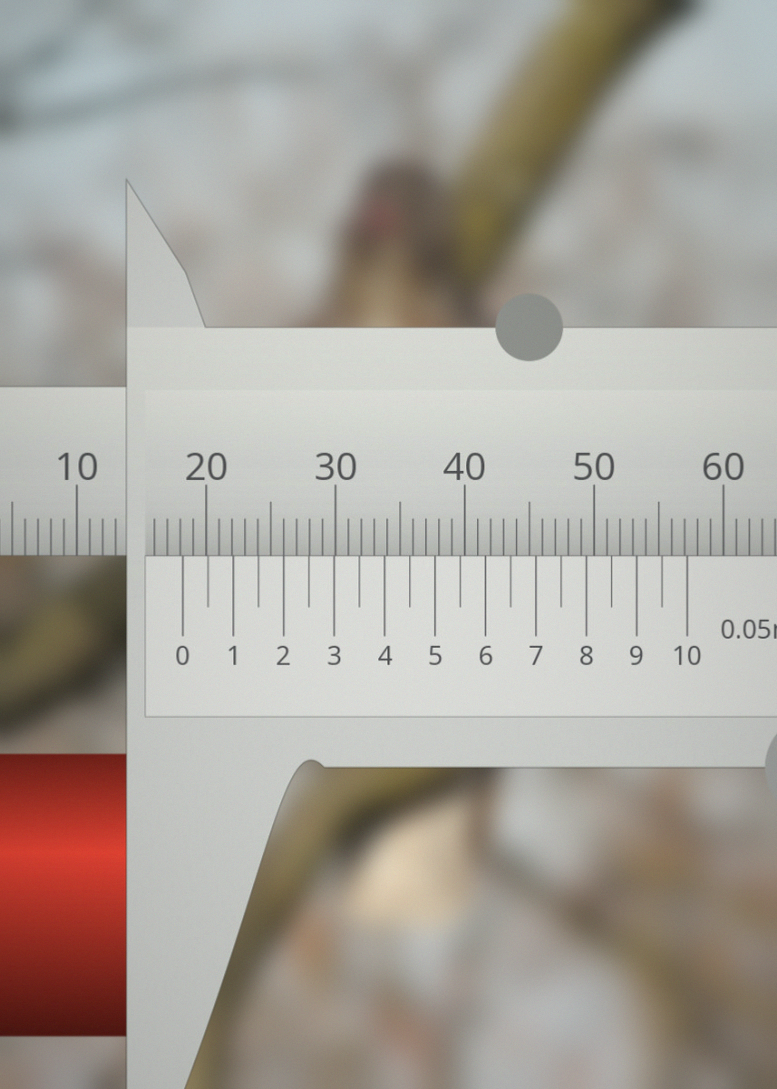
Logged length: **18.2** mm
